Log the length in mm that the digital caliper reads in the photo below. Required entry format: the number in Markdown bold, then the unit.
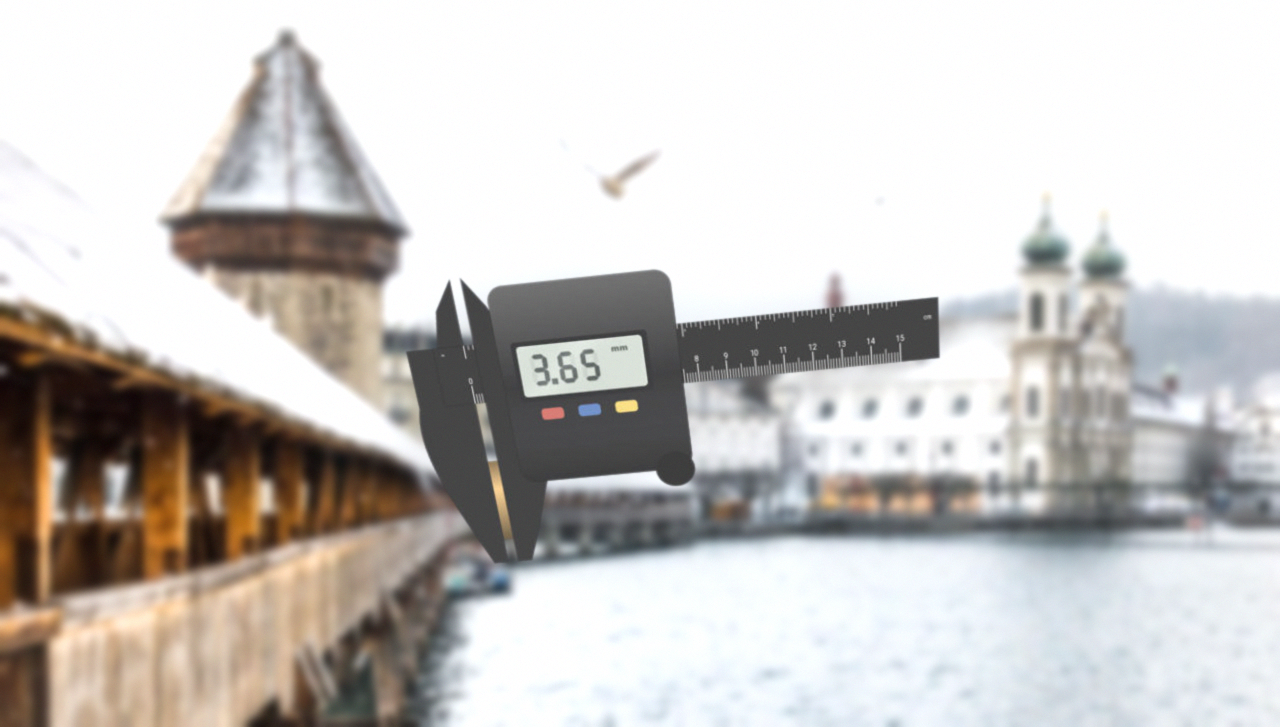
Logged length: **3.65** mm
